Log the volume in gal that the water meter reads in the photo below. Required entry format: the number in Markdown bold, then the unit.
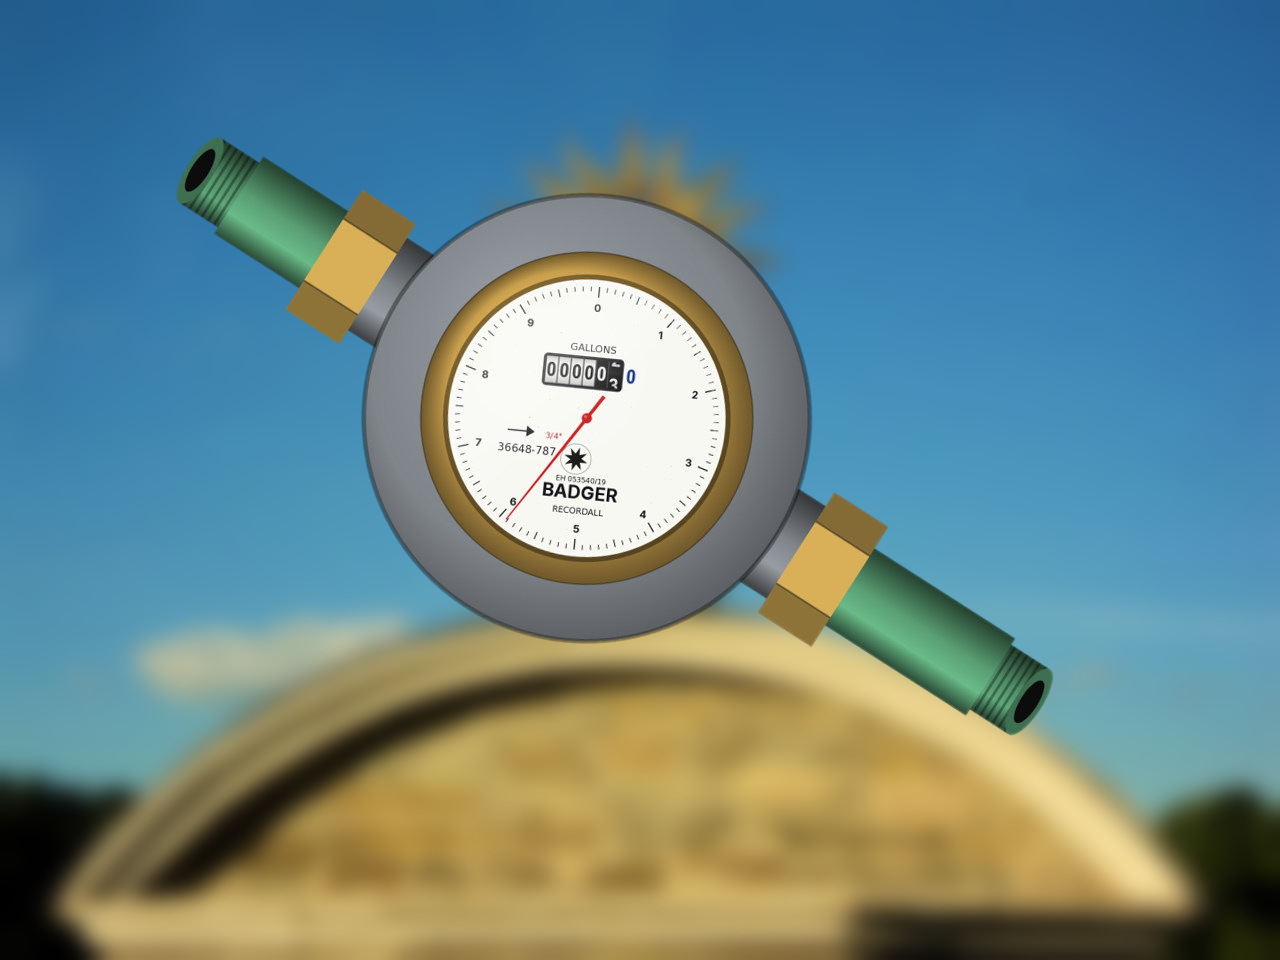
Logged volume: **25.9** gal
